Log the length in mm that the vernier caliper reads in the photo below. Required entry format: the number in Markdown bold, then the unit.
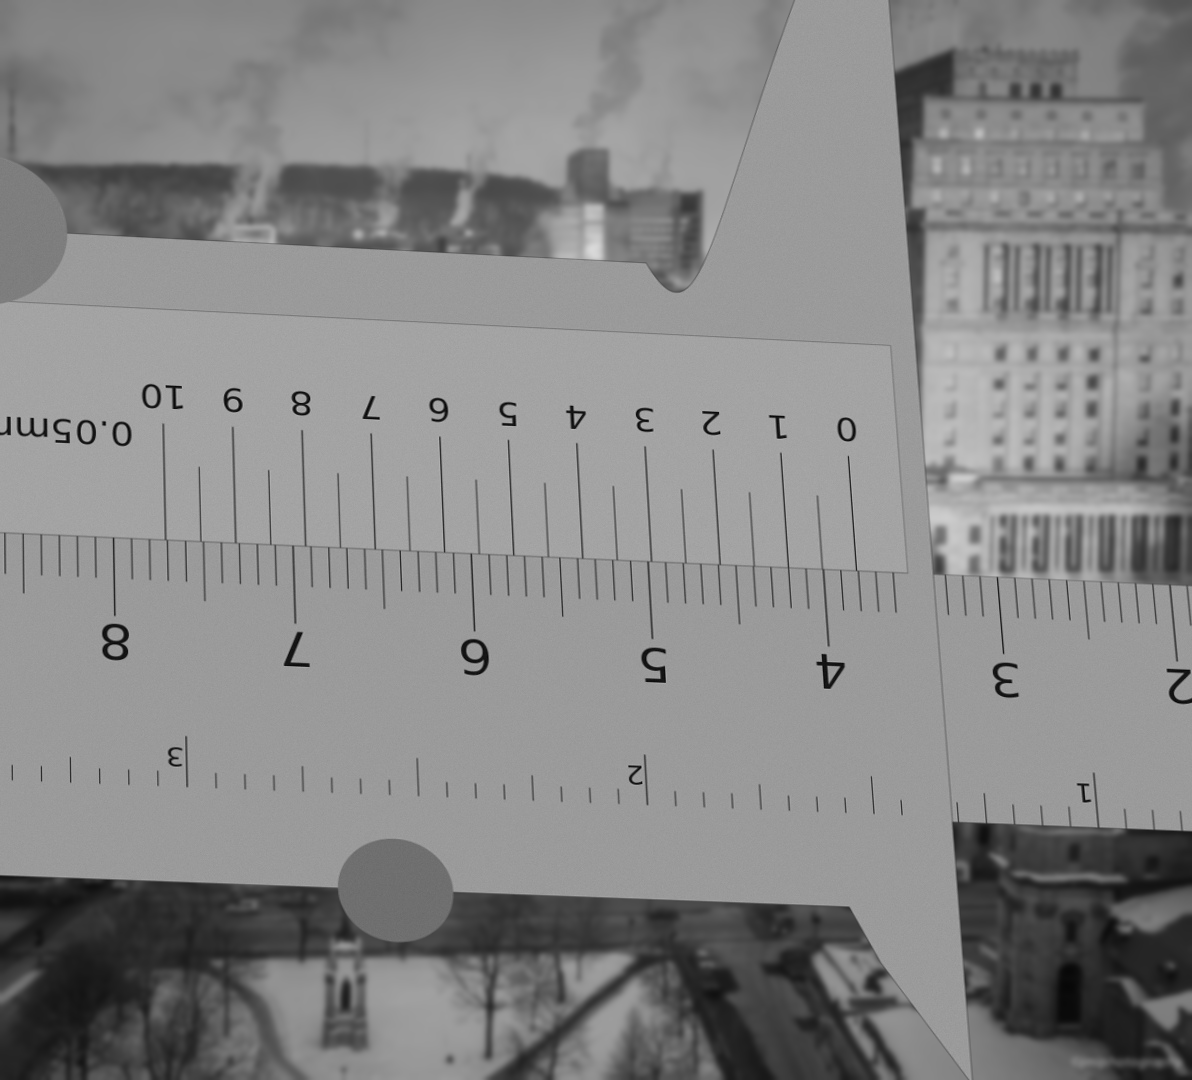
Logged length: **38.1** mm
